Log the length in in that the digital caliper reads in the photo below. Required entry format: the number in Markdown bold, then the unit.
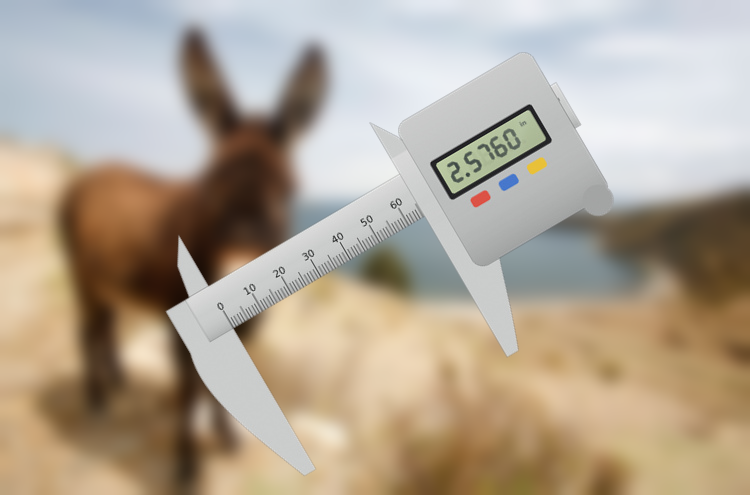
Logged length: **2.5760** in
